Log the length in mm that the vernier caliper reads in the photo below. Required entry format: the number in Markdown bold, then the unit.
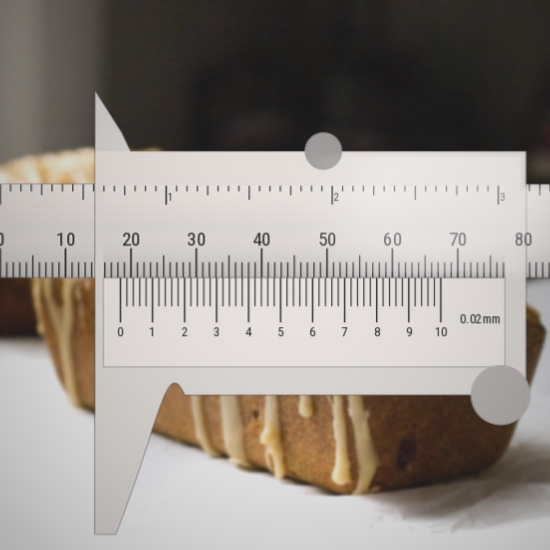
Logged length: **18.4** mm
